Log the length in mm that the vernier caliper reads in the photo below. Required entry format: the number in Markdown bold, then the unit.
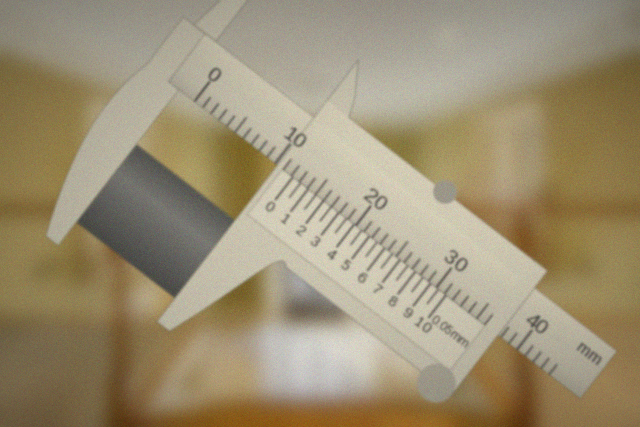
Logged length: **12.2** mm
